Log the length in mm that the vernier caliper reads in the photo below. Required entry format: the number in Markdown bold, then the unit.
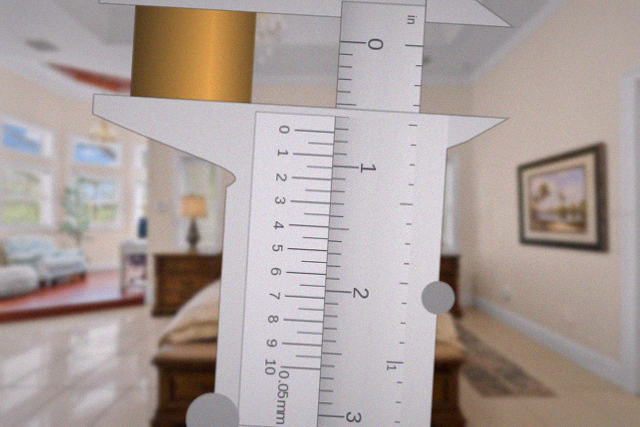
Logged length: **7.3** mm
